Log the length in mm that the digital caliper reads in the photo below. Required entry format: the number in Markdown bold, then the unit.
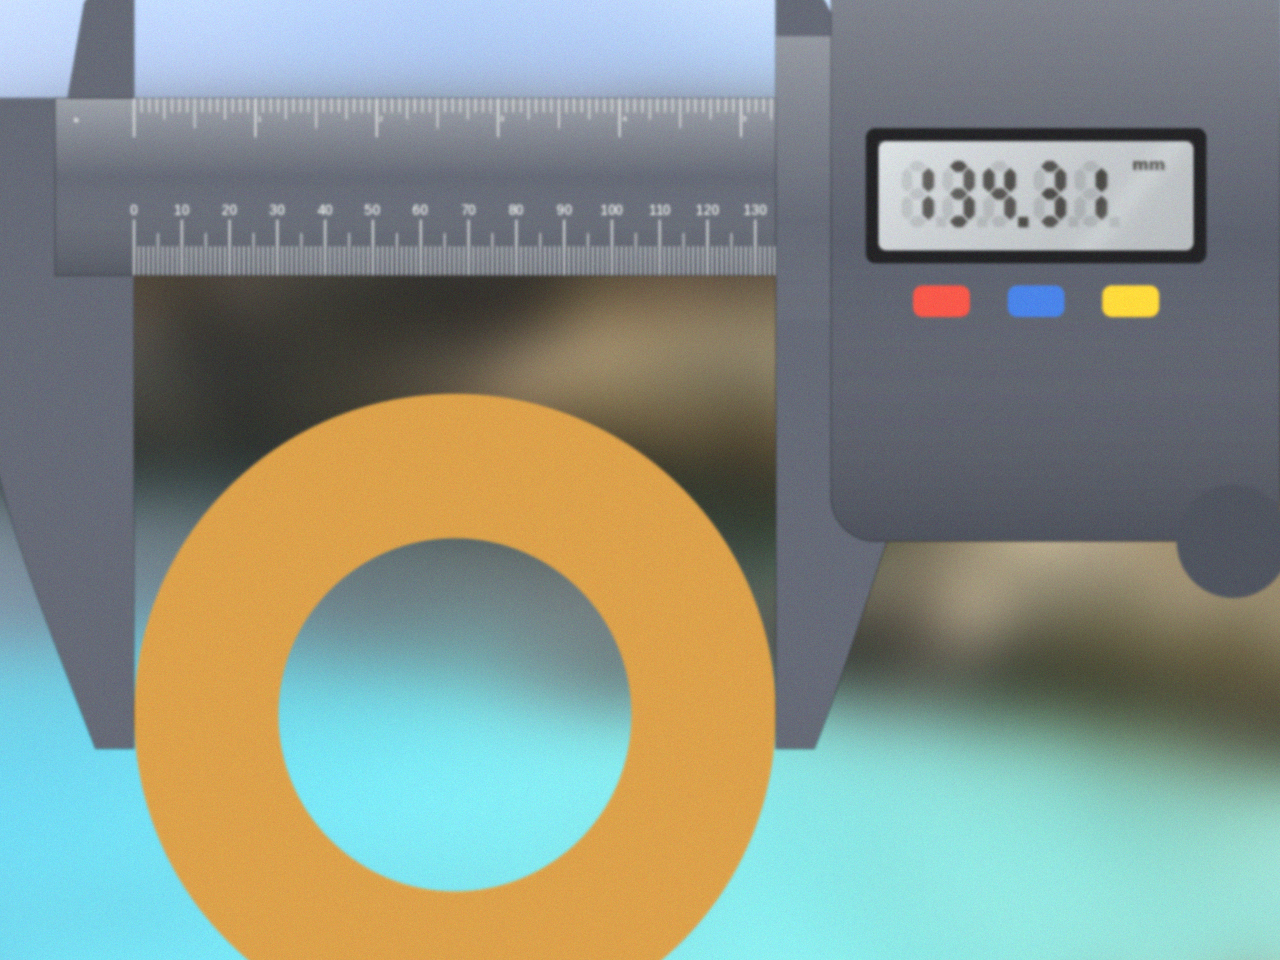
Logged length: **134.31** mm
